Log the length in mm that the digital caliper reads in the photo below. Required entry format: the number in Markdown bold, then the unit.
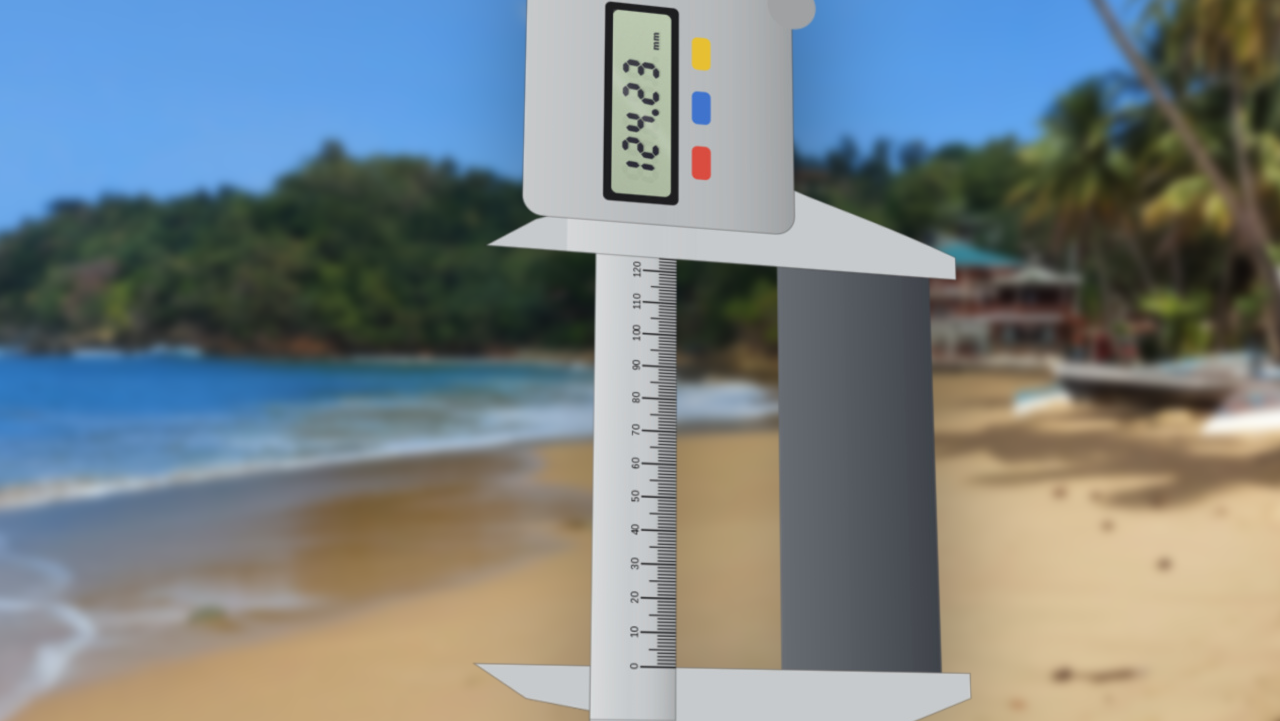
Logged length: **124.23** mm
